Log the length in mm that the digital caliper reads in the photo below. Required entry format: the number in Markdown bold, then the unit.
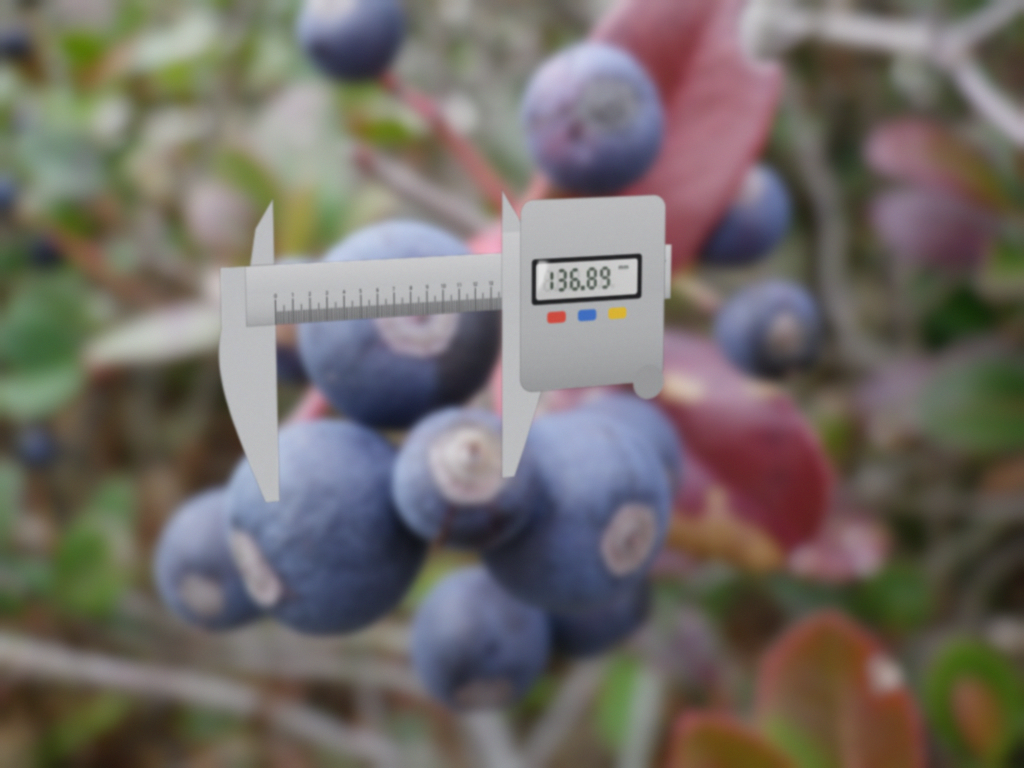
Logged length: **136.89** mm
